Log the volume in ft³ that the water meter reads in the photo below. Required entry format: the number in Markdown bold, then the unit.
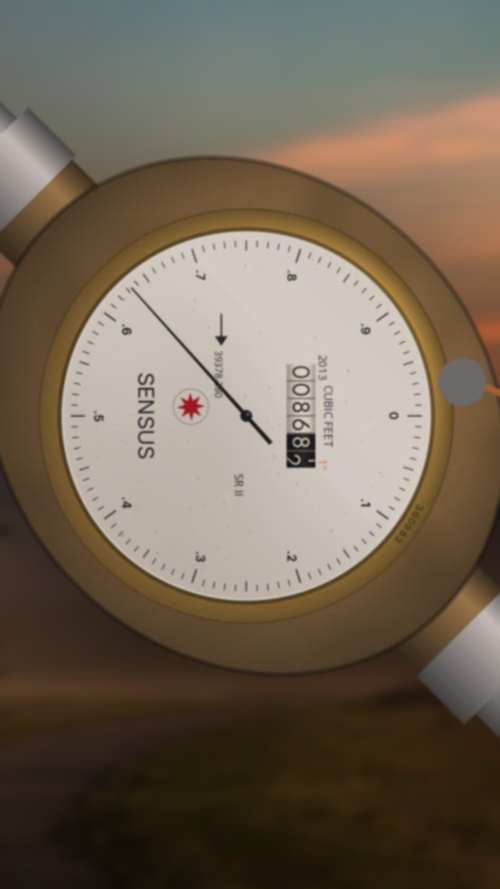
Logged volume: **8681.63** ft³
